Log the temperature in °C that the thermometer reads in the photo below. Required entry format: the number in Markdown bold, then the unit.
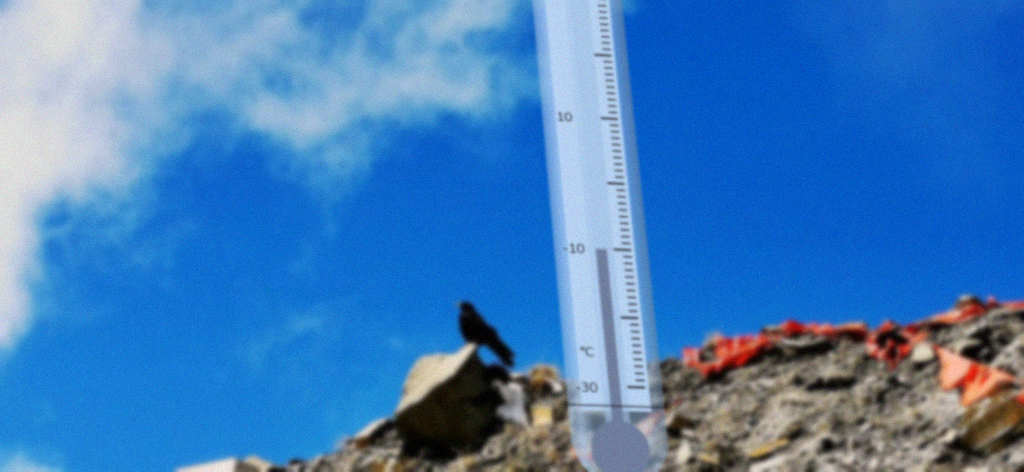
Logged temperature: **-10** °C
